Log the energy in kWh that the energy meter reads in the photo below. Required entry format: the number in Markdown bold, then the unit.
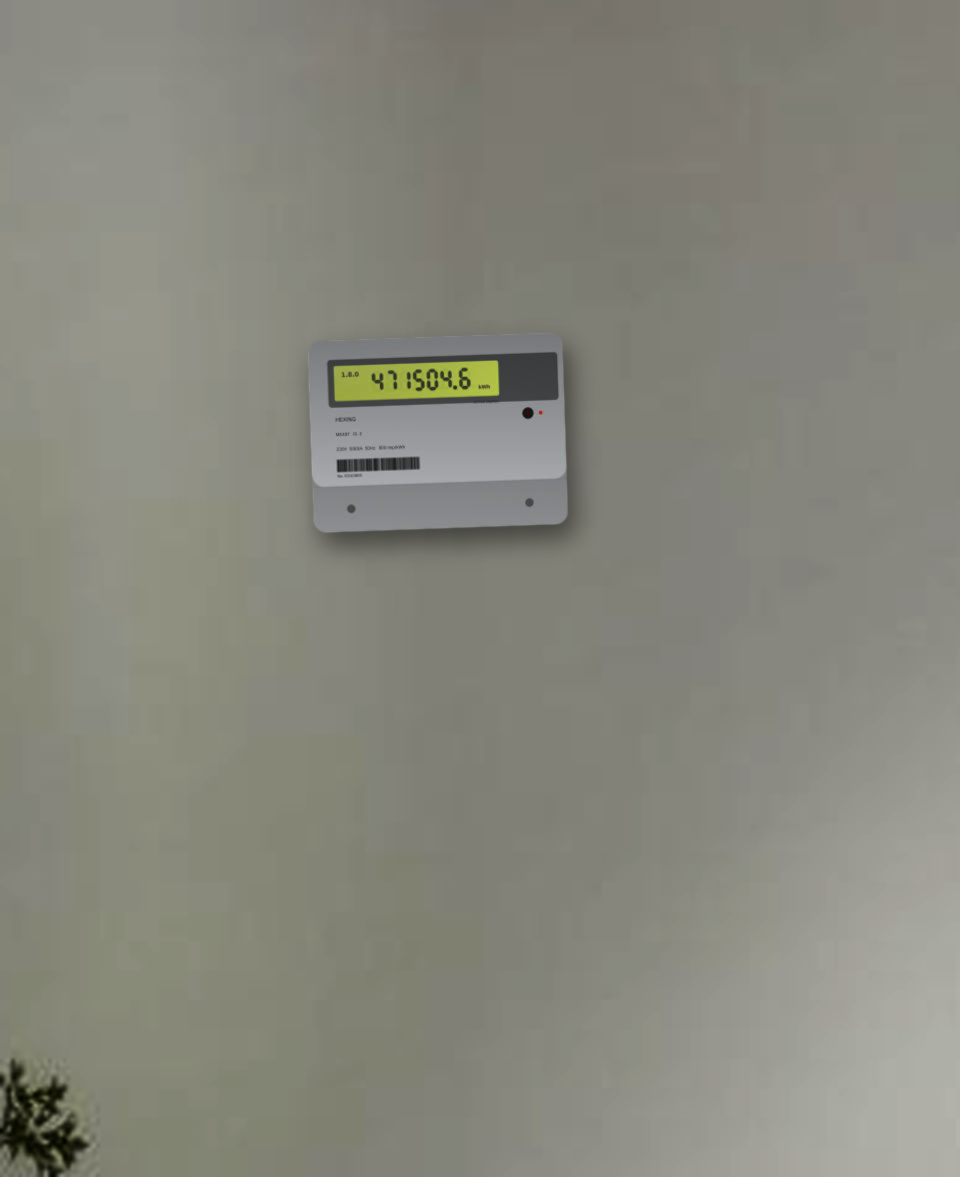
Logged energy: **471504.6** kWh
